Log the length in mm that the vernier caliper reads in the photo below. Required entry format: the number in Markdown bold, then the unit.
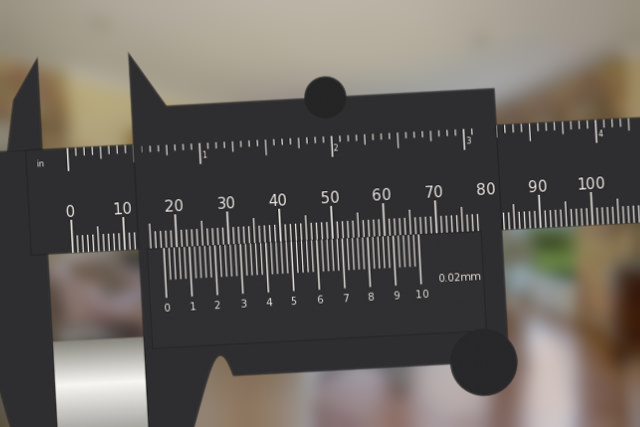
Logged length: **17.5** mm
